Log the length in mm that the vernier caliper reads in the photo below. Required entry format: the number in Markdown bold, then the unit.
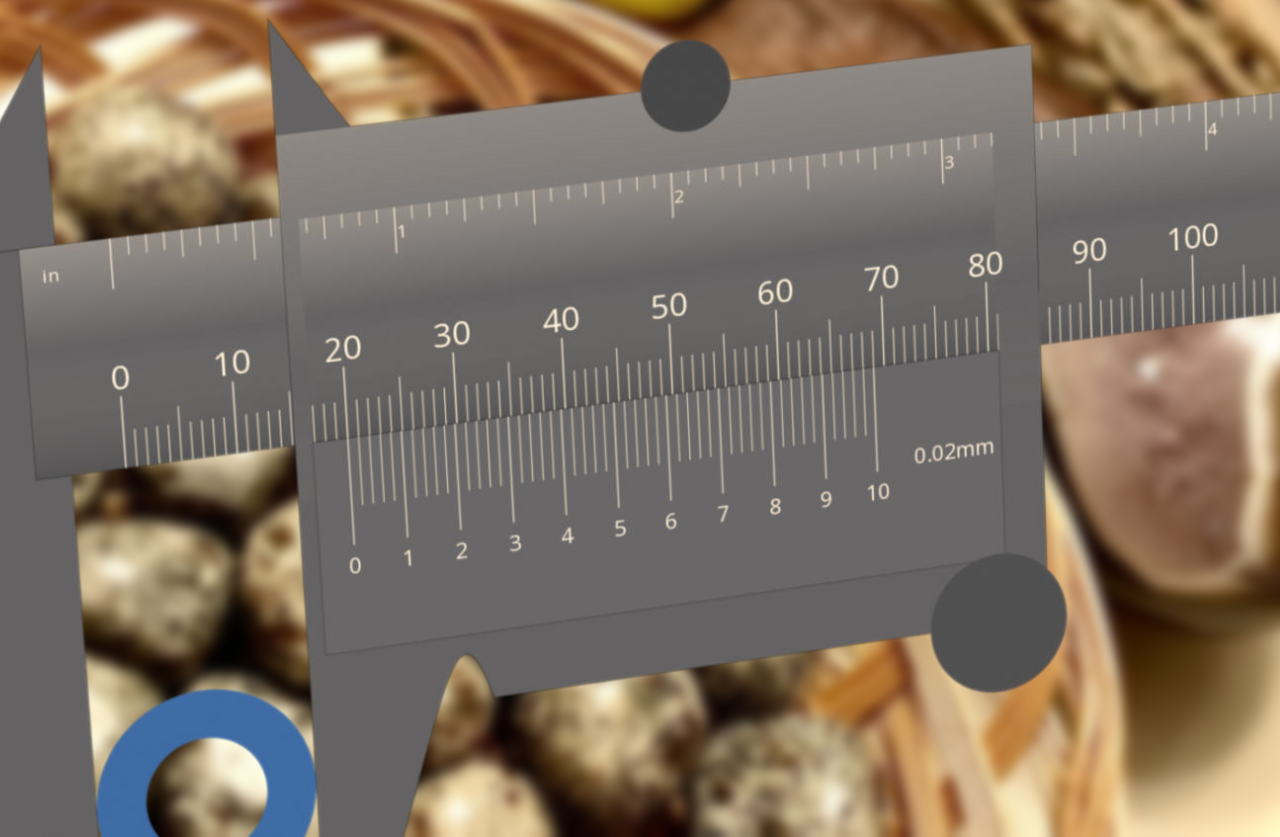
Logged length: **20.0** mm
